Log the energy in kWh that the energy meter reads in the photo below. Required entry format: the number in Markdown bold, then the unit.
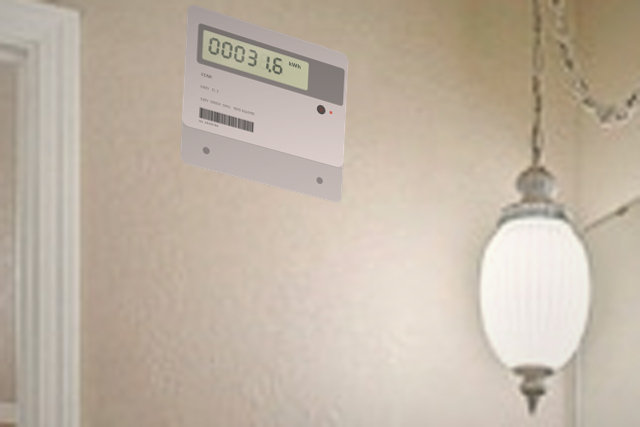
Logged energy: **31.6** kWh
